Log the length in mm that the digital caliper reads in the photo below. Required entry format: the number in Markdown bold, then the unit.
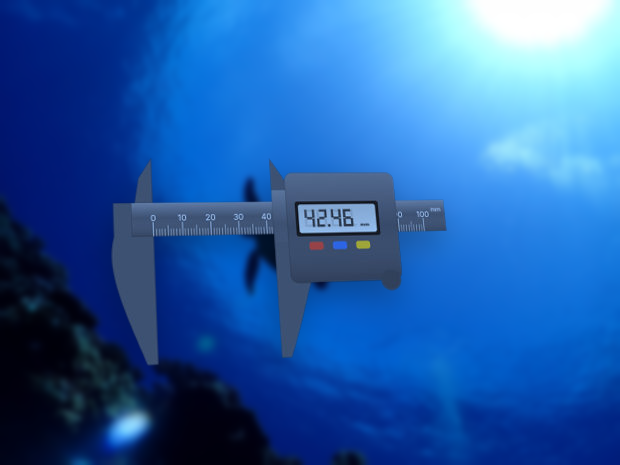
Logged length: **42.46** mm
